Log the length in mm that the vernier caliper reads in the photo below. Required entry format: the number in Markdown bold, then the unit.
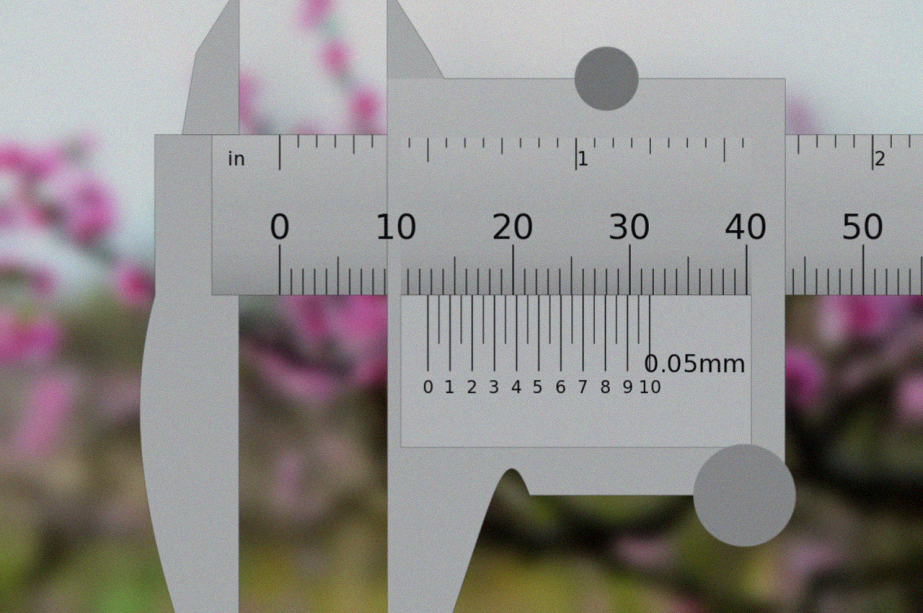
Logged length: **12.7** mm
